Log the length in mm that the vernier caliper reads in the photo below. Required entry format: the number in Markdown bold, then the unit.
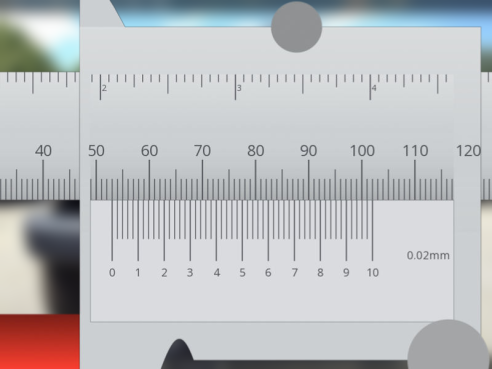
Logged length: **53.0** mm
